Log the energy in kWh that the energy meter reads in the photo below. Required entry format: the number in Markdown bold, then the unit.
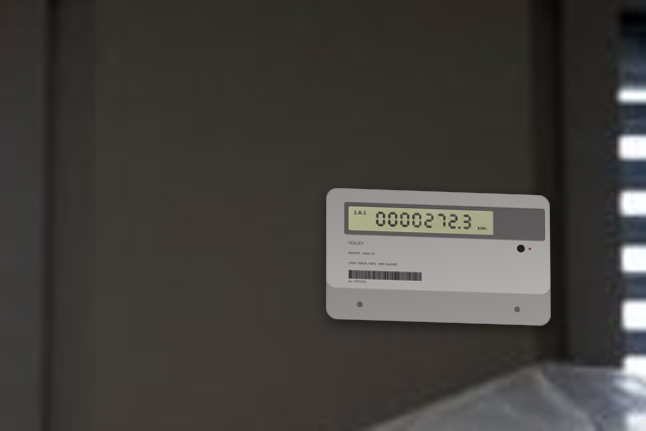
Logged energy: **272.3** kWh
